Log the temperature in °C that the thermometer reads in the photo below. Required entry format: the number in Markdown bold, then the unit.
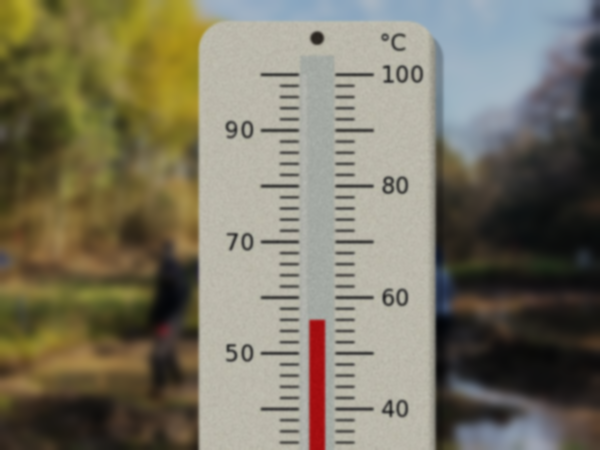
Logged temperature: **56** °C
